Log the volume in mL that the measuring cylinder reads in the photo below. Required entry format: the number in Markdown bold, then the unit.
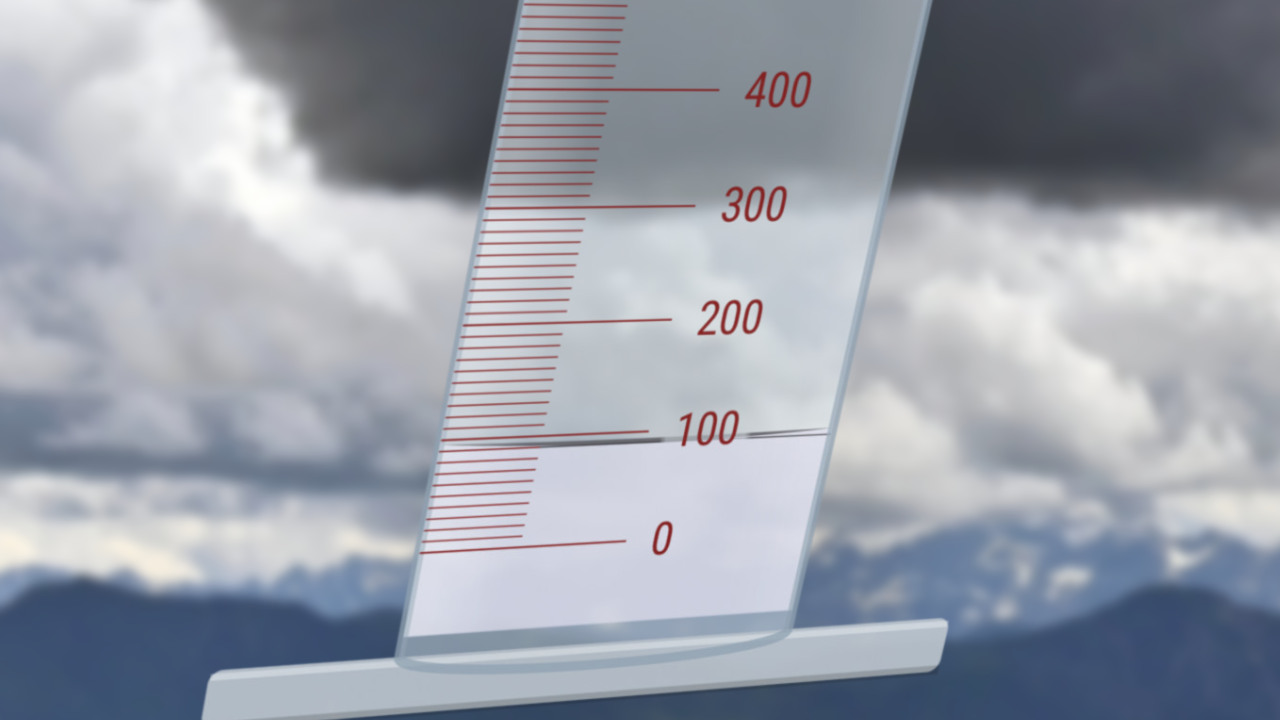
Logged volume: **90** mL
